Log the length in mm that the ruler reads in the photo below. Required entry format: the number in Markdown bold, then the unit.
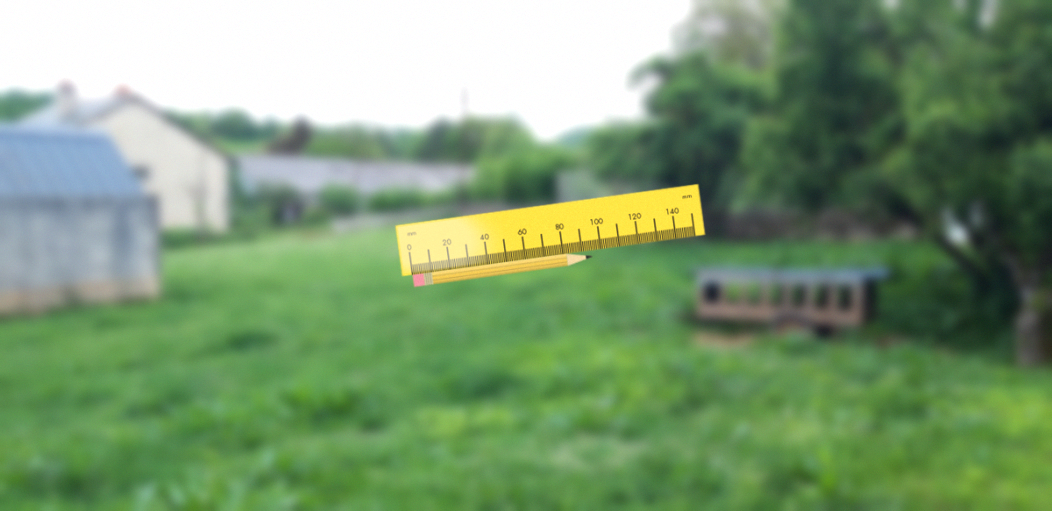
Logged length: **95** mm
